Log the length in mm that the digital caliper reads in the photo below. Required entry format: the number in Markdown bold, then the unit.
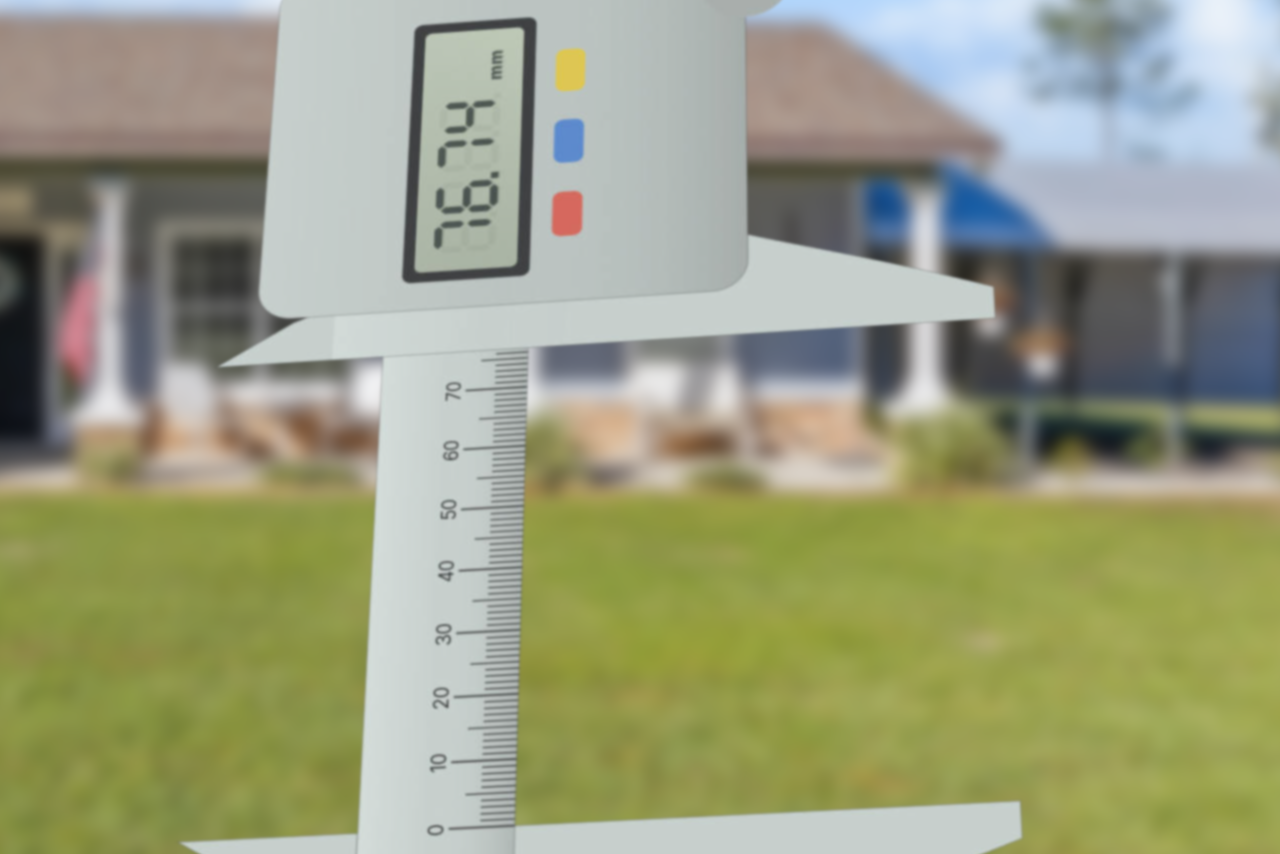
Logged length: **76.74** mm
